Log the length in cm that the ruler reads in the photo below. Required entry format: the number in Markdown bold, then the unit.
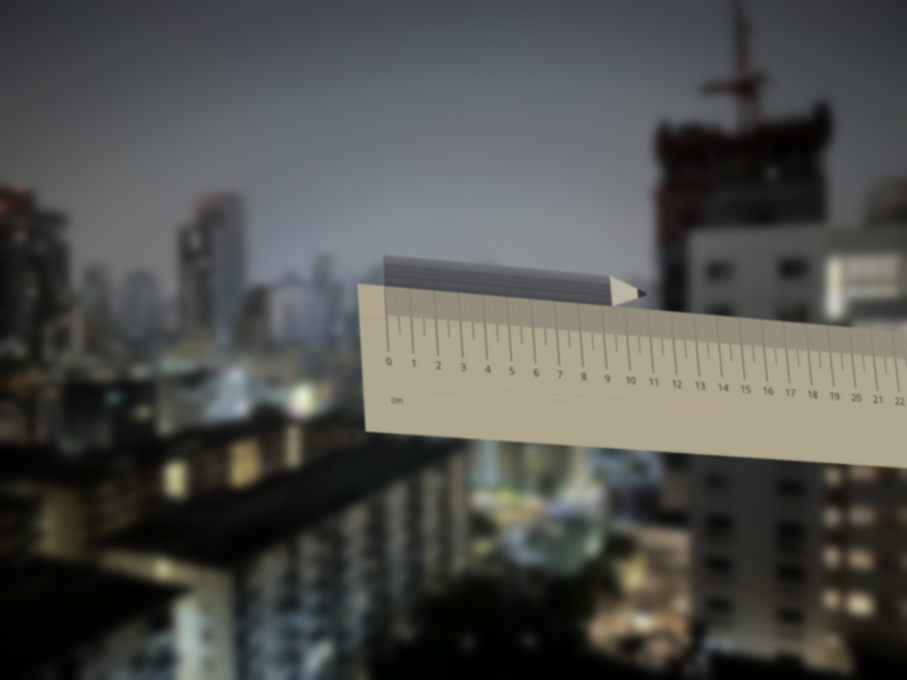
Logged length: **11** cm
